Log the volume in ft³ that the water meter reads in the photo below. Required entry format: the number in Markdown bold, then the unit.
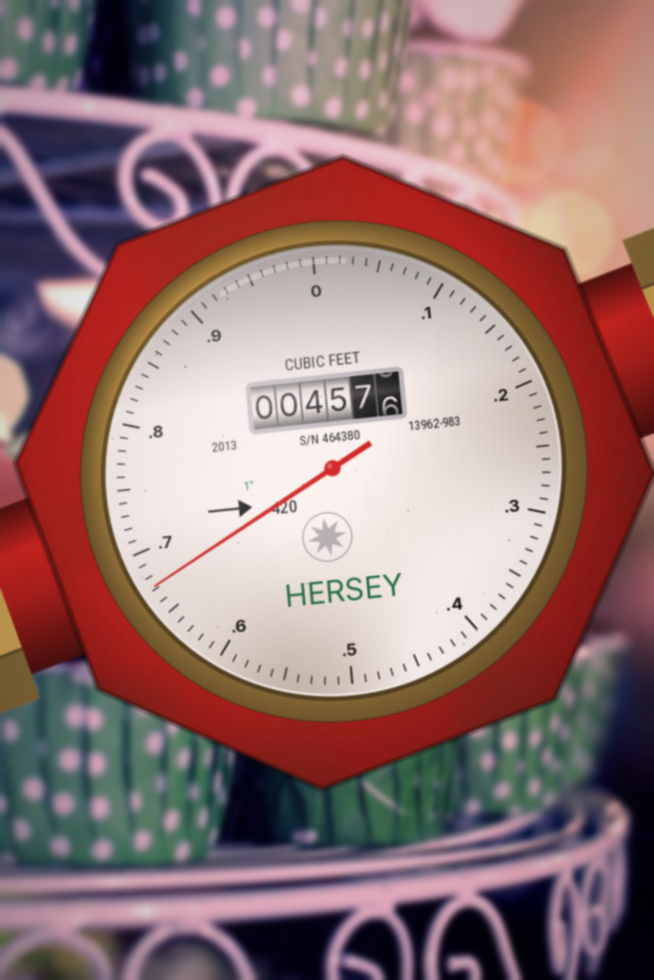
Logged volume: **4575.67** ft³
